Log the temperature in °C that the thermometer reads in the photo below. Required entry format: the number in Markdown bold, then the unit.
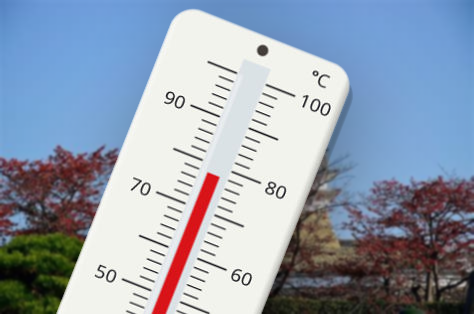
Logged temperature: **78** °C
